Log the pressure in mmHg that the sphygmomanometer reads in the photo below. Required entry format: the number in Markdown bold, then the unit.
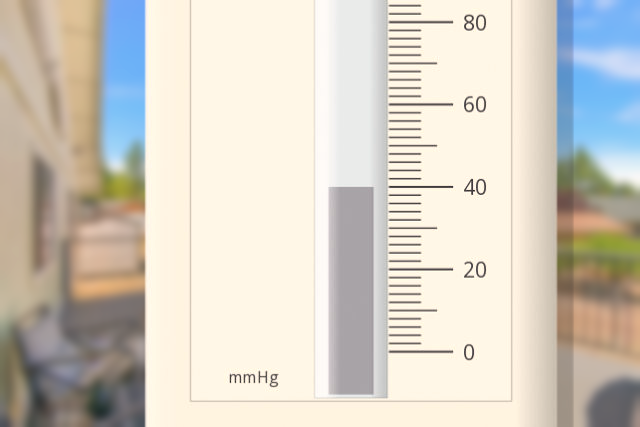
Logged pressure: **40** mmHg
